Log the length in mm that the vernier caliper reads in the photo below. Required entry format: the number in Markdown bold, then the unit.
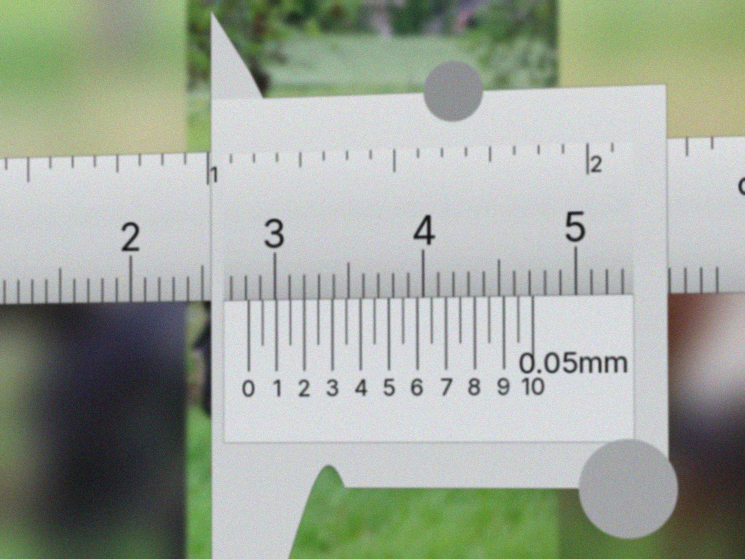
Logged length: **28.2** mm
